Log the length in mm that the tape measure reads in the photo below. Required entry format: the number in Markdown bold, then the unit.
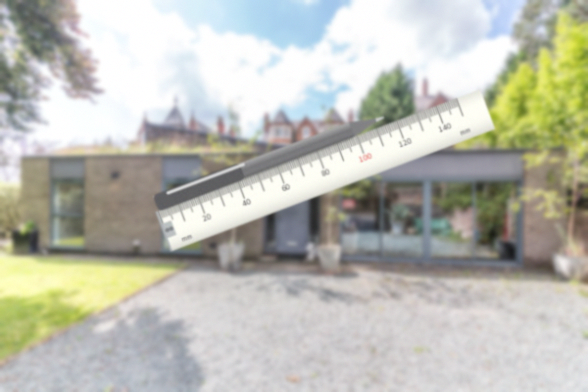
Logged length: **115** mm
